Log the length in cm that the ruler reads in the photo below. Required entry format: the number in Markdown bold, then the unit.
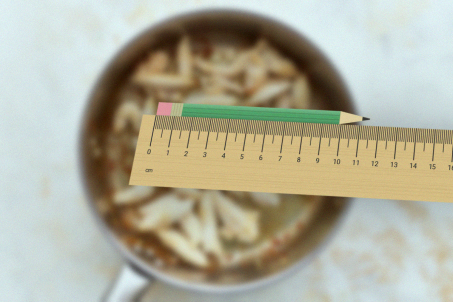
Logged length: **11.5** cm
